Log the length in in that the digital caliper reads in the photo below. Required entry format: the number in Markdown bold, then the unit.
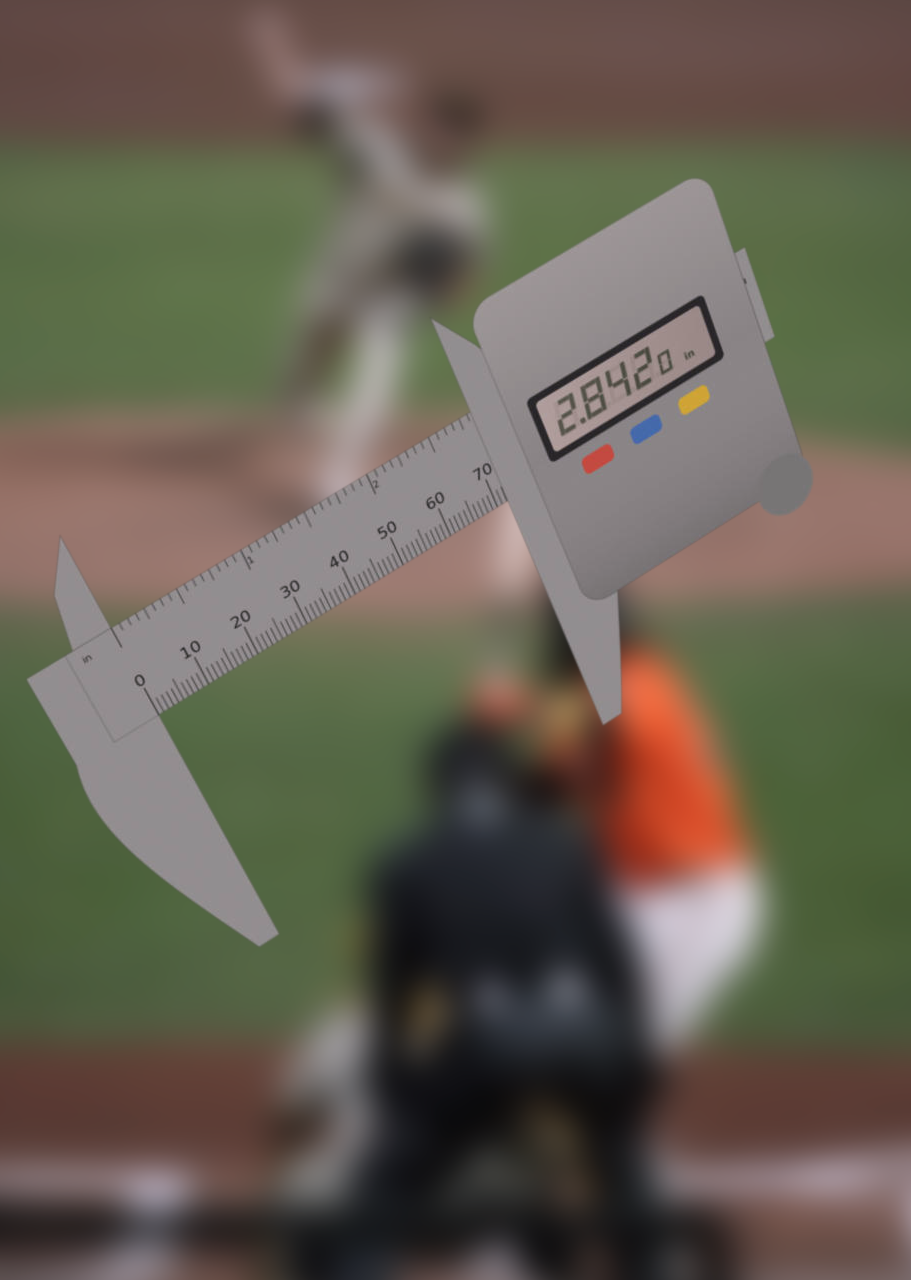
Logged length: **2.8420** in
